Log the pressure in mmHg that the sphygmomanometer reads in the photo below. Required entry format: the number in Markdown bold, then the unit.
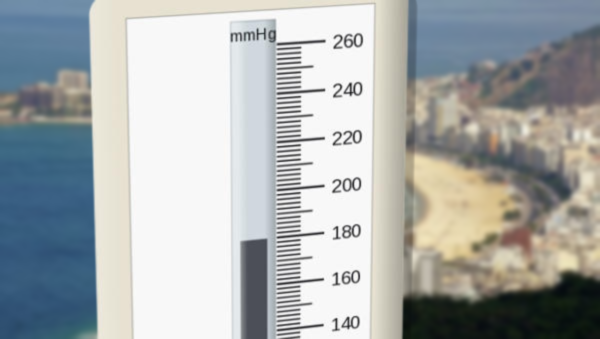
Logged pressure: **180** mmHg
